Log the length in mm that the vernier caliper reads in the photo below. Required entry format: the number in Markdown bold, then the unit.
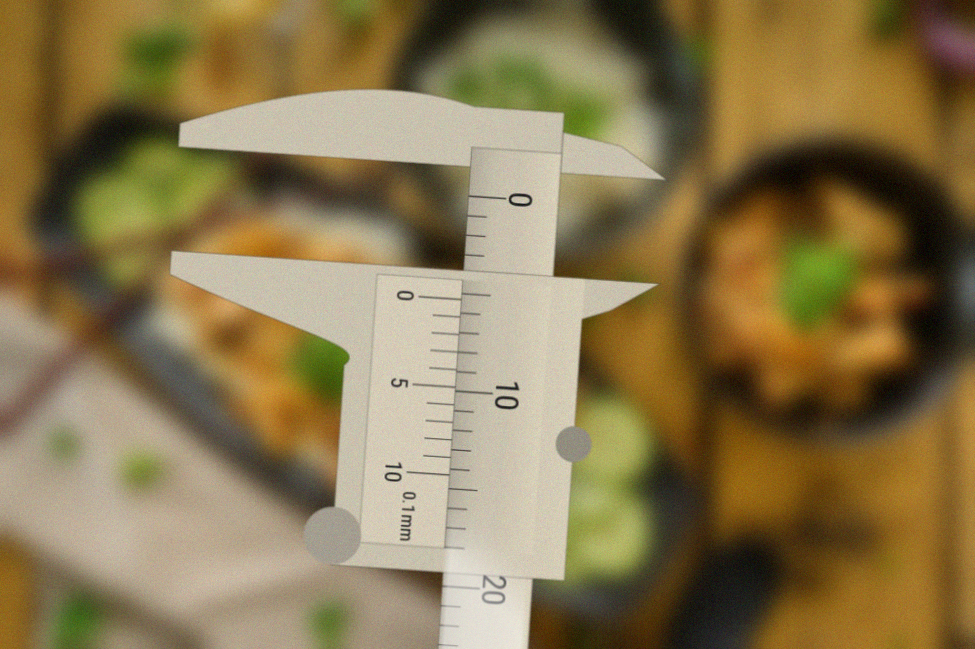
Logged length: **5.3** mm
